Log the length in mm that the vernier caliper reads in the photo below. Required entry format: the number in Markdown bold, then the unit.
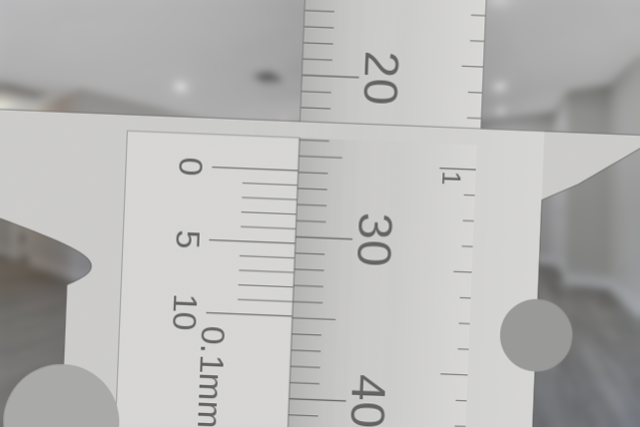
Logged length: **25.9** mm
